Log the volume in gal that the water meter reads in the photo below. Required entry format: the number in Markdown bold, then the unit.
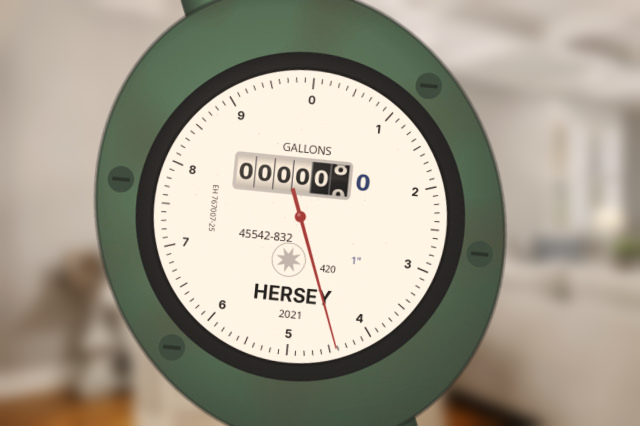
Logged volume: **84.4** gal
